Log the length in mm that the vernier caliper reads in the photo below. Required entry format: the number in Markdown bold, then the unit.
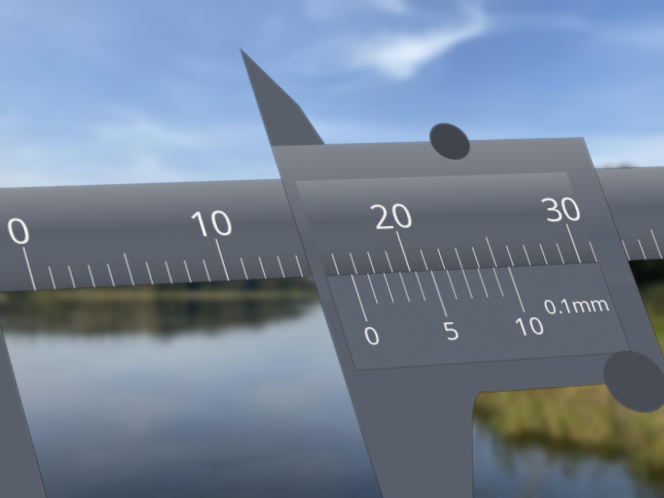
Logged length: **16.7** mm
